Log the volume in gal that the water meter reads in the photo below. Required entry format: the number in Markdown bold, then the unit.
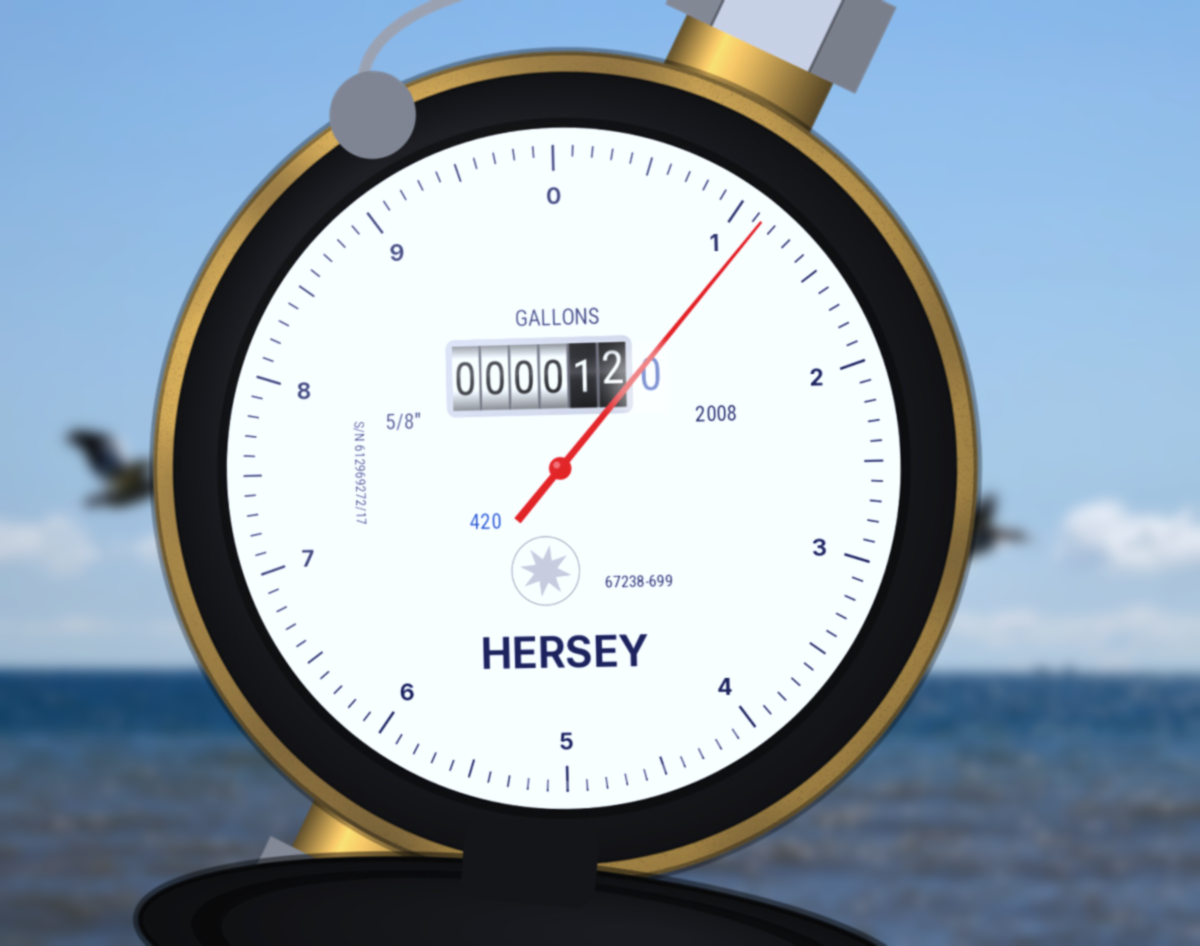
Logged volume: **121.1** gal
